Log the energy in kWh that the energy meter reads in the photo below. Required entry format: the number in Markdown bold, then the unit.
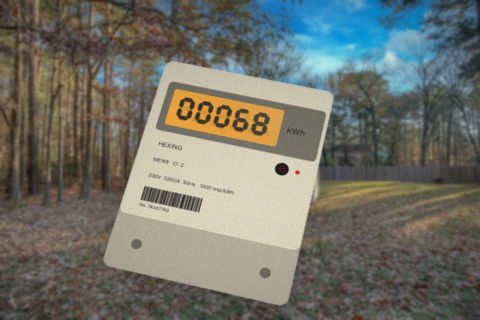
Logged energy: **68** kWh
